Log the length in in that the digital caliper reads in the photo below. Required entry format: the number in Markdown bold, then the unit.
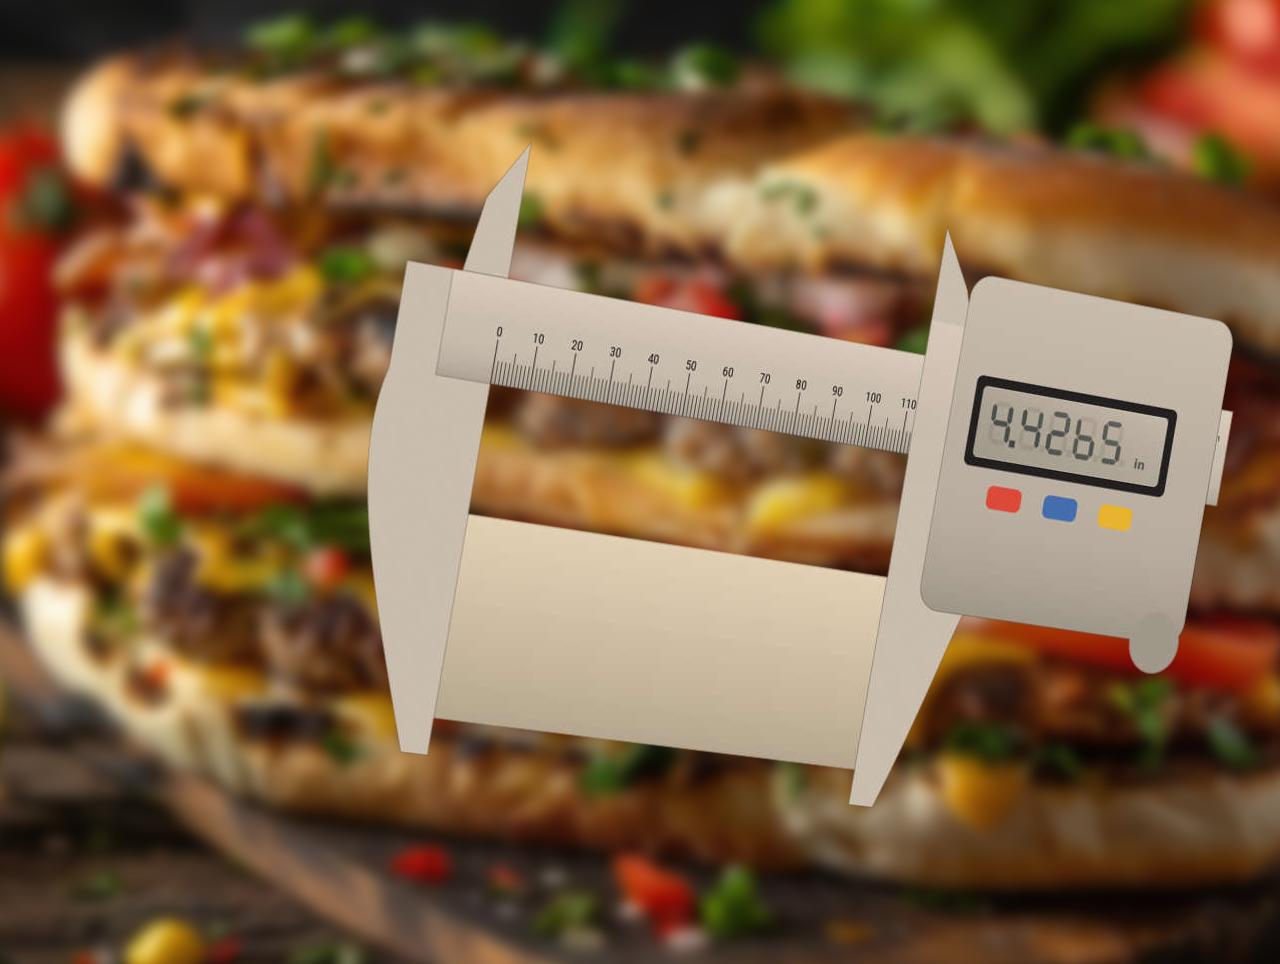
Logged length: **4.4265** in
